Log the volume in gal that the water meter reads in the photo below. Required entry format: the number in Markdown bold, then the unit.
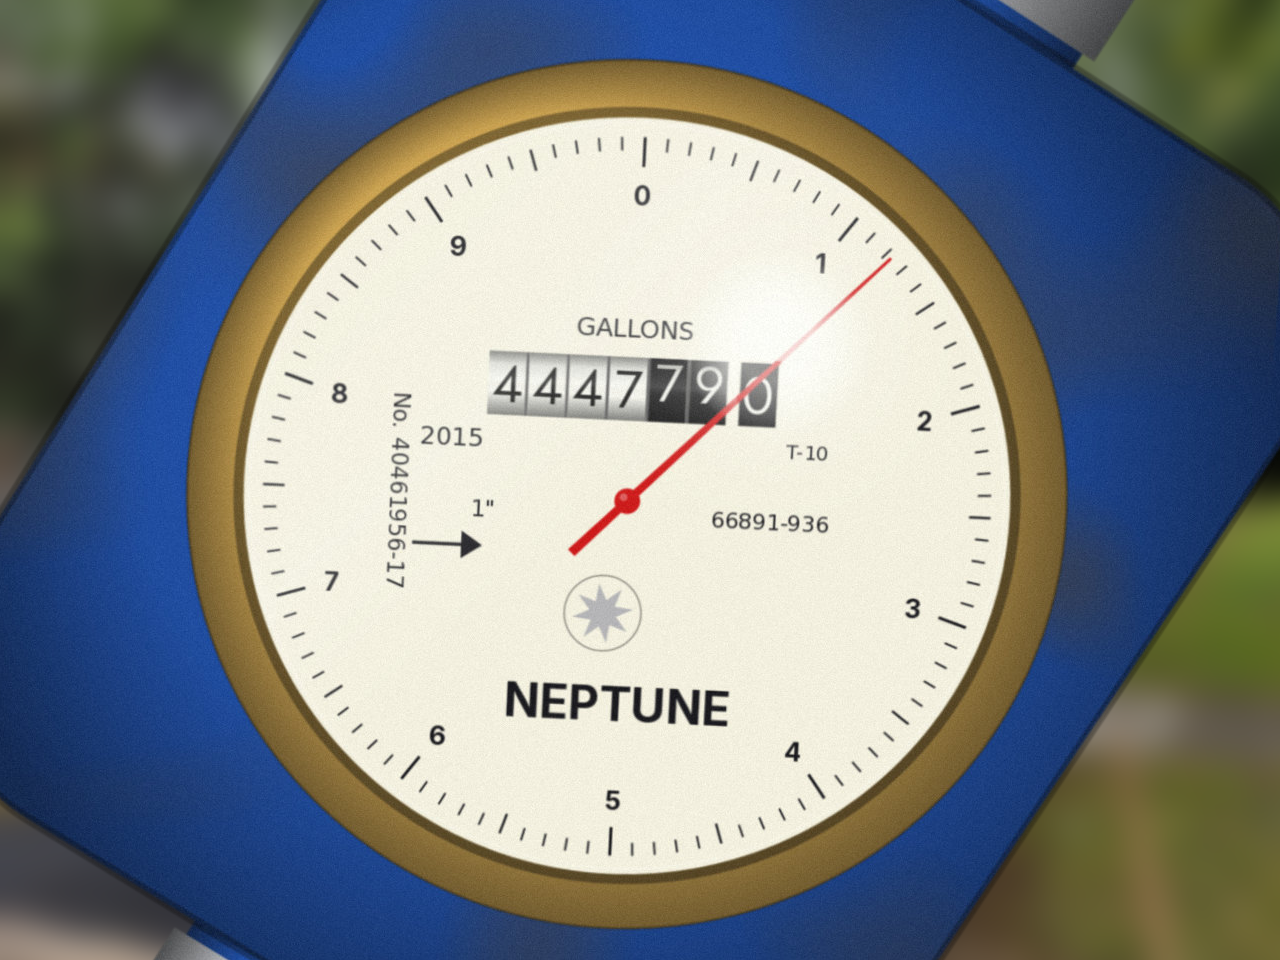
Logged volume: **4447791.2** gal
